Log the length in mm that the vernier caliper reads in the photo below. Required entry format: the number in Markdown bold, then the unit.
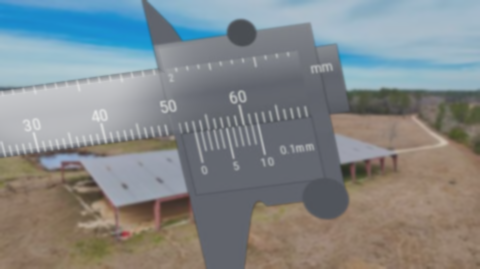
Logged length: **53.0** mm
